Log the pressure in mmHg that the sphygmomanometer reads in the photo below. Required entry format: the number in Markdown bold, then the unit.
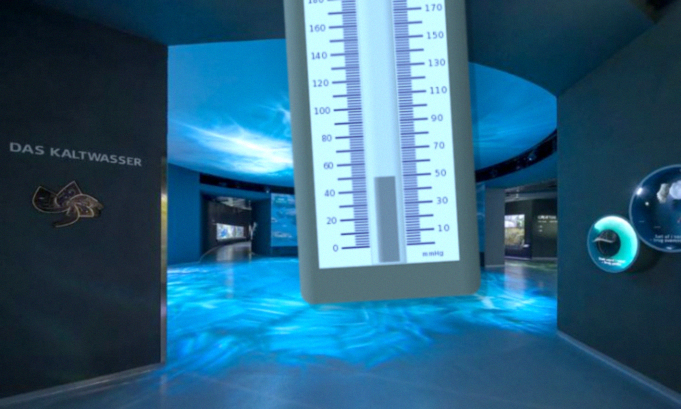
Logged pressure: **50** mmHg
